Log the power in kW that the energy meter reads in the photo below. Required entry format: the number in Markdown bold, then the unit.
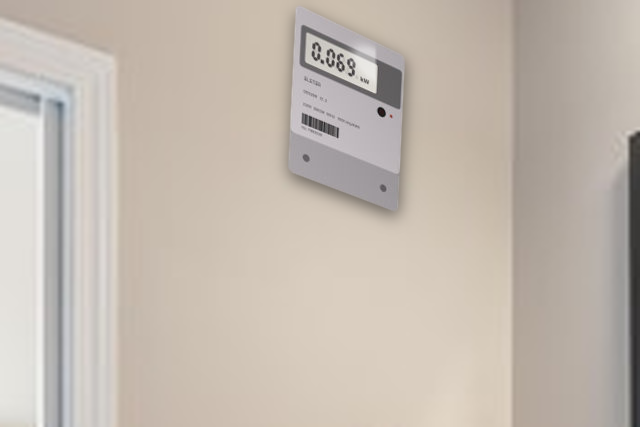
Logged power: **0.069** kW
